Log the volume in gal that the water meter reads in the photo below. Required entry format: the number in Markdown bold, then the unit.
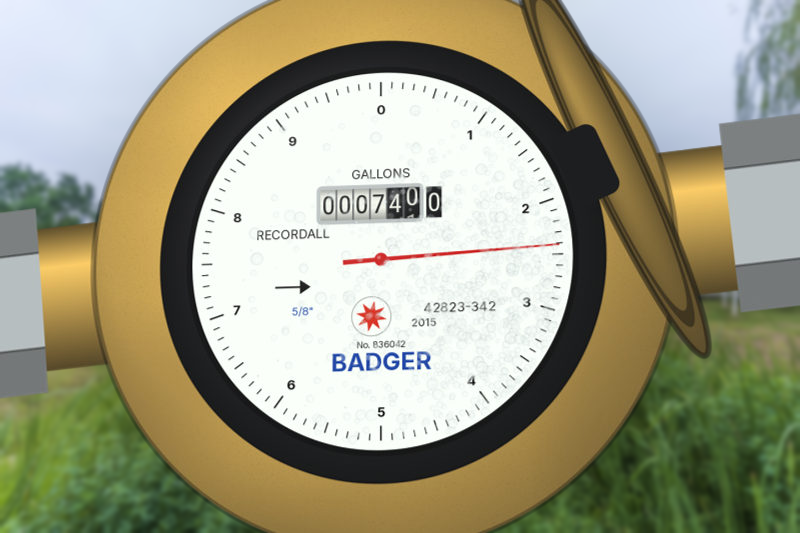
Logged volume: **7402.4** gal
